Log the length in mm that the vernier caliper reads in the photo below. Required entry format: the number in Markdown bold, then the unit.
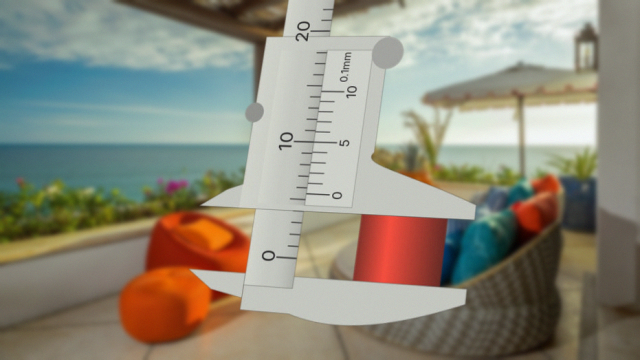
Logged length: **5.5** mm
